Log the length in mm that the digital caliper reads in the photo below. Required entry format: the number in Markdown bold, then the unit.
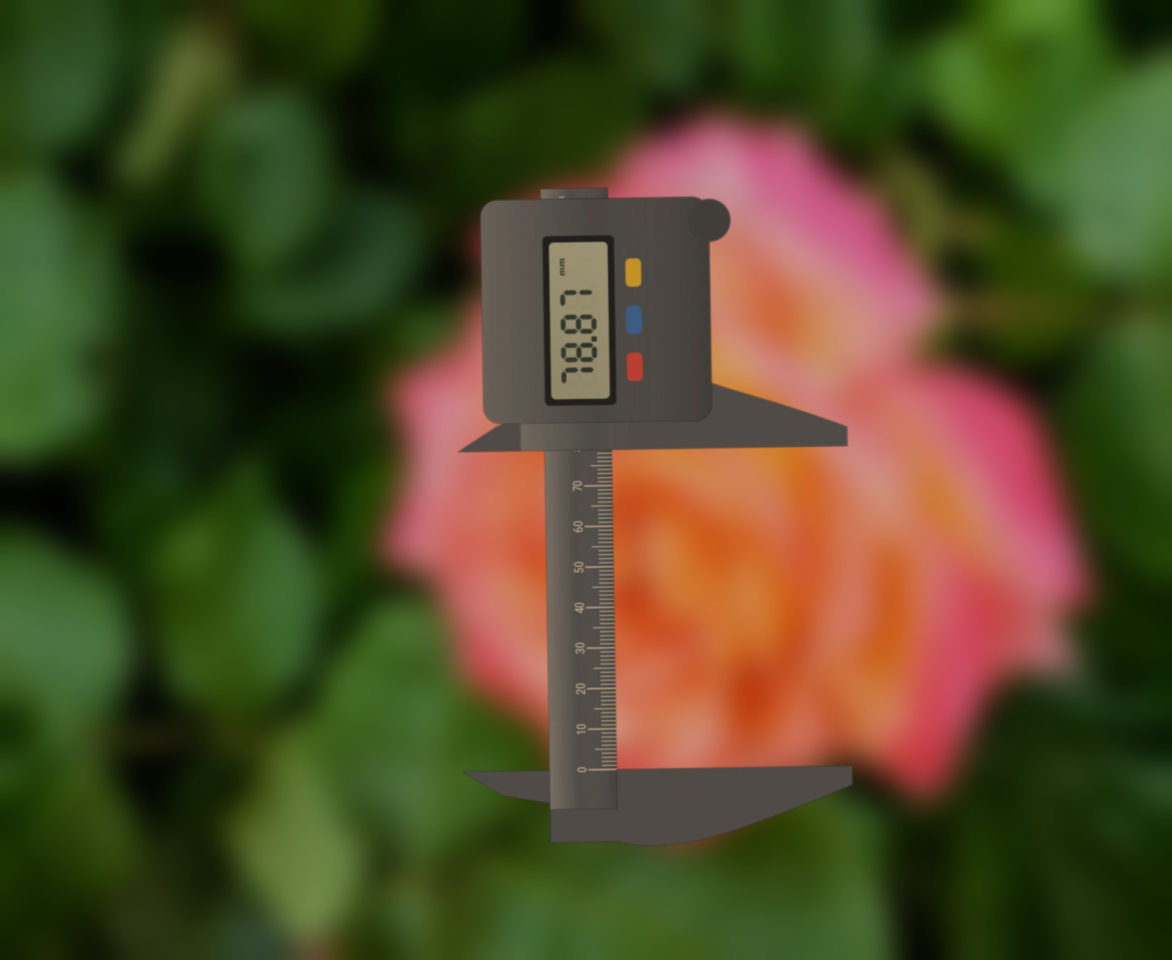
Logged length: **78.87** mm
